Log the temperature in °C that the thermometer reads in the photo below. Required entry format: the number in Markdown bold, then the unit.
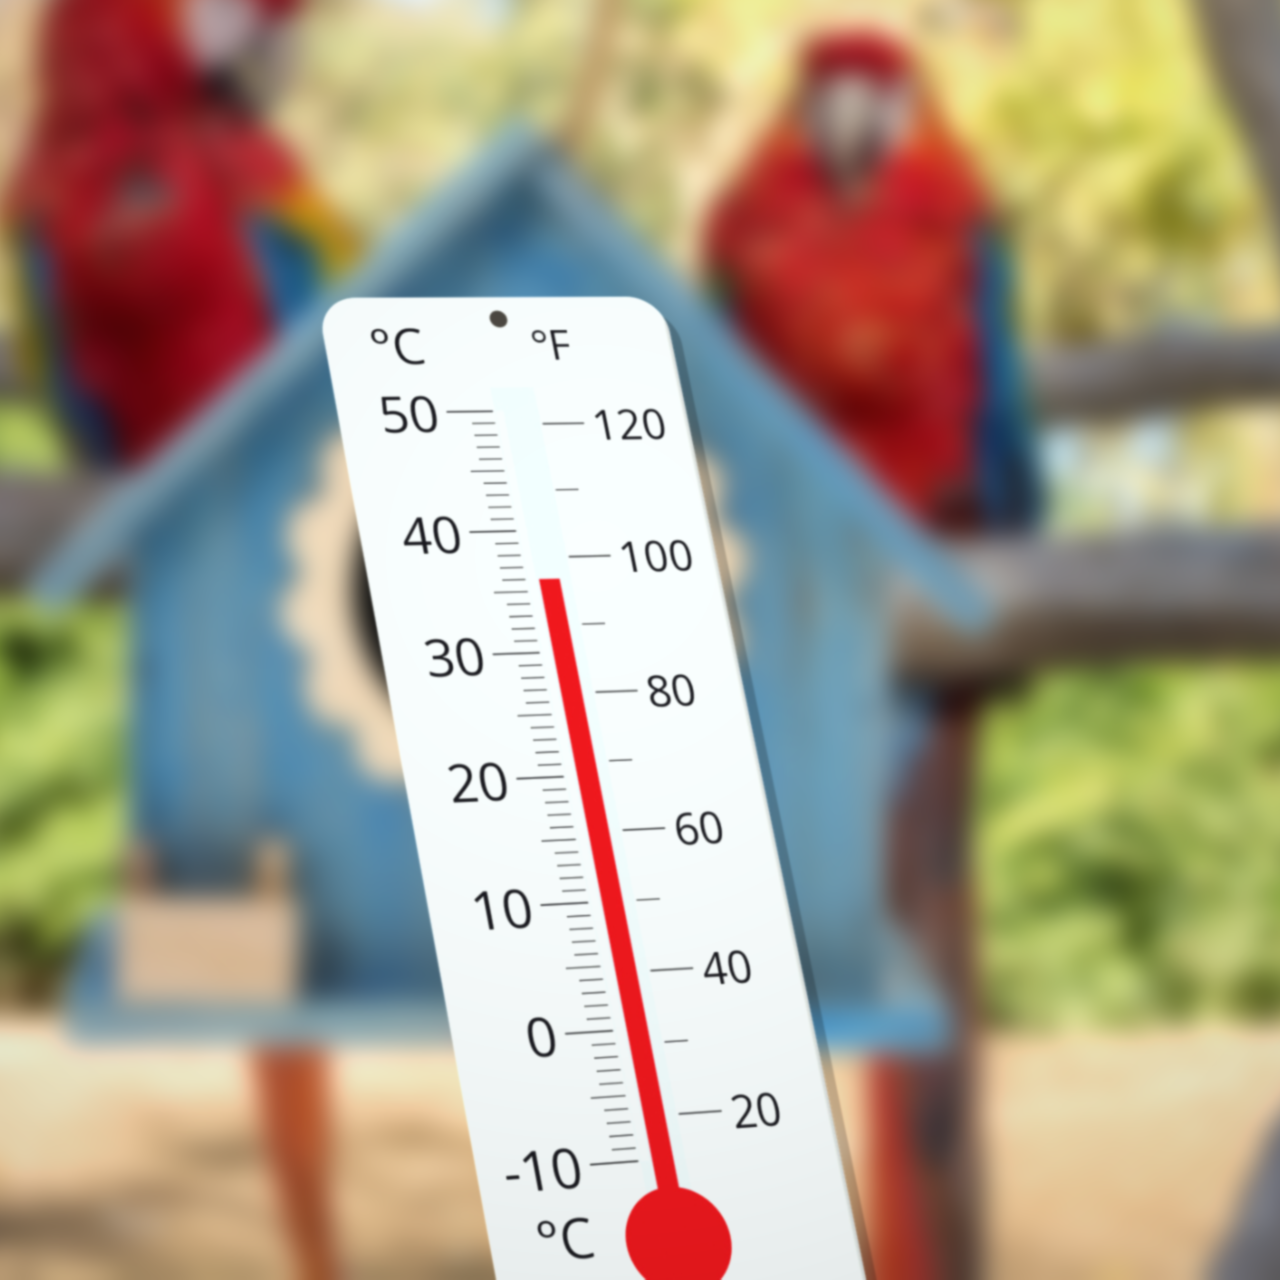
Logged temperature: **36** °C
